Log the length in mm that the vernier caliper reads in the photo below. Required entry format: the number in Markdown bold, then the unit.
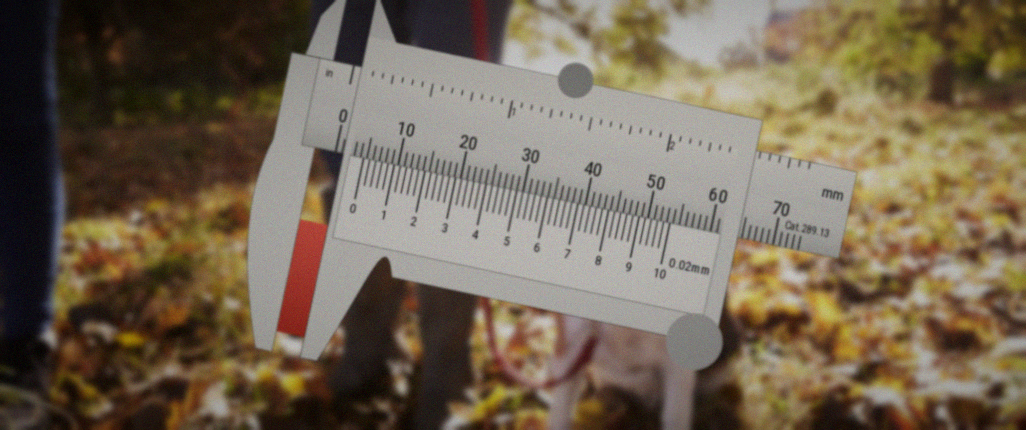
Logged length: **4.5** mm
